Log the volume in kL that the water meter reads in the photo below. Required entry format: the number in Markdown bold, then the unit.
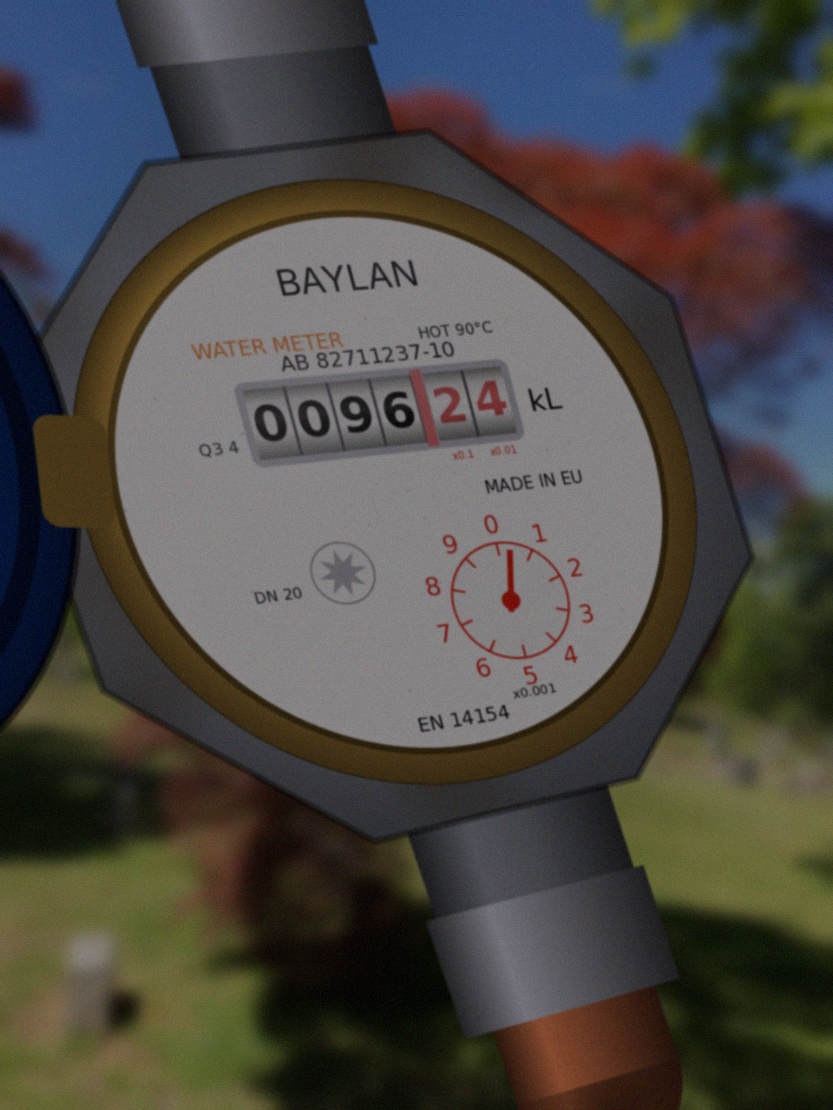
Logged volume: **96.240** kL
